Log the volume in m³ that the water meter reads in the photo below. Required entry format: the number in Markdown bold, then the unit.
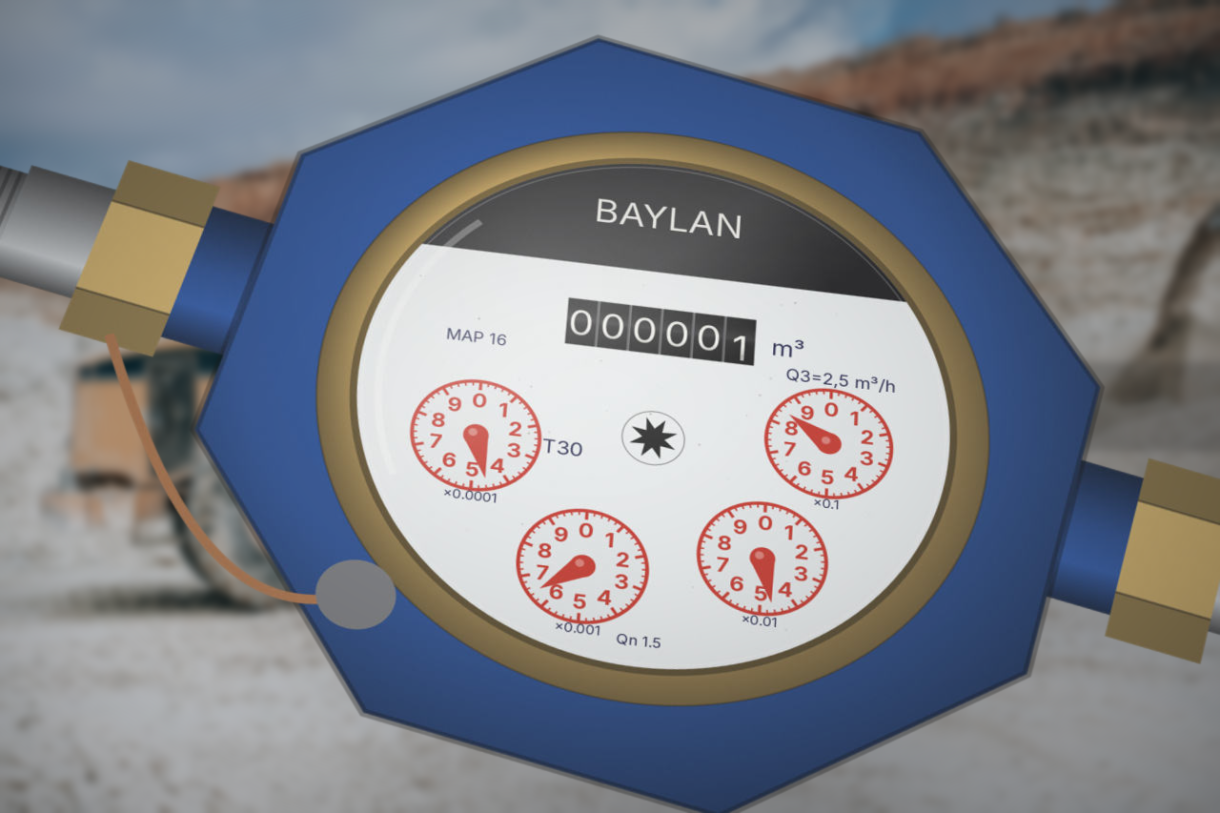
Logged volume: **0.8464** m³
